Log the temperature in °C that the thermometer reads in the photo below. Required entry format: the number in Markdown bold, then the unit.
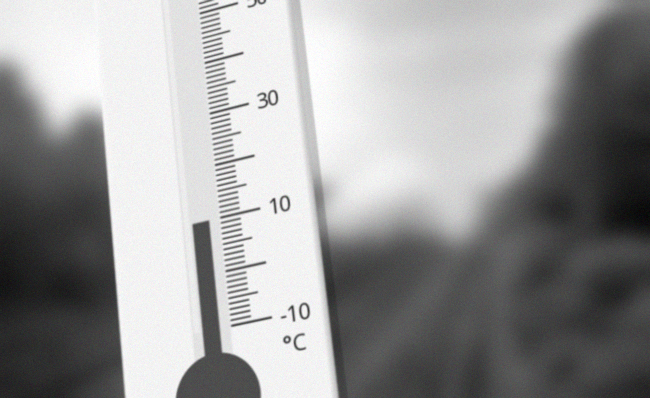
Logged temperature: **10** °C
